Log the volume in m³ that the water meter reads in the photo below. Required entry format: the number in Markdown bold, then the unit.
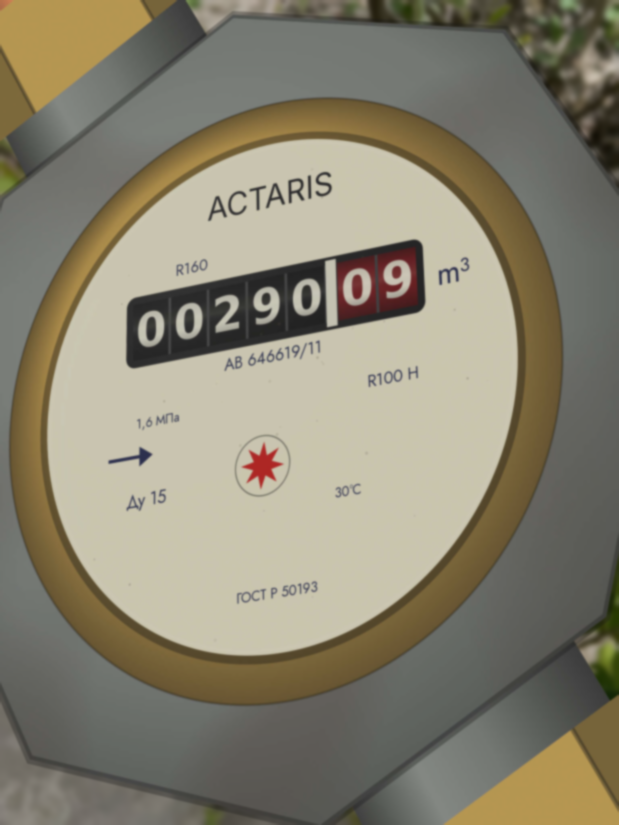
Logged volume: **290.09** m³
